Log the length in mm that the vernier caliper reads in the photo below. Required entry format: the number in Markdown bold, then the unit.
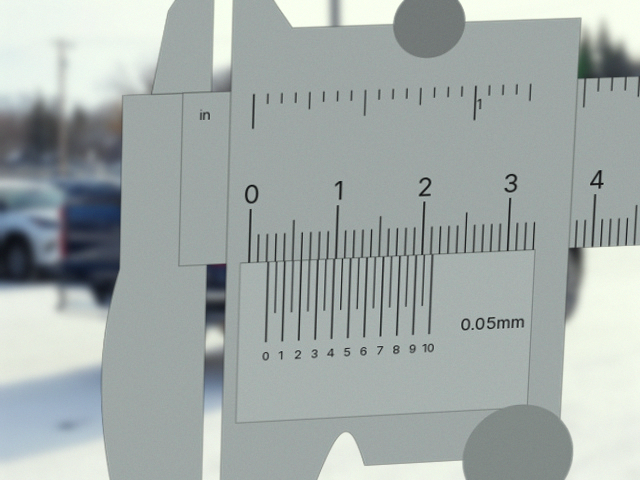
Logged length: **2.2** mm
